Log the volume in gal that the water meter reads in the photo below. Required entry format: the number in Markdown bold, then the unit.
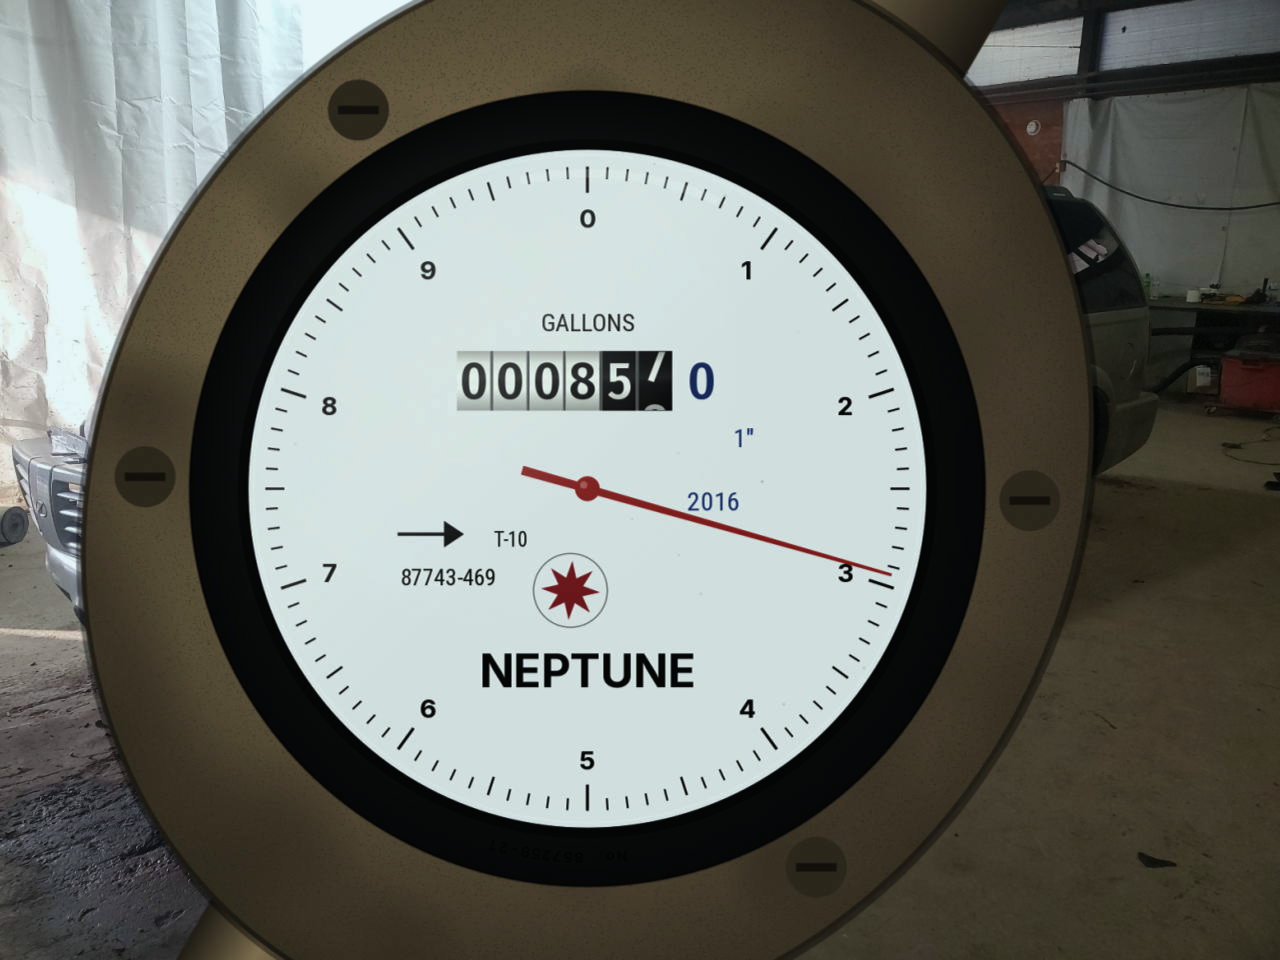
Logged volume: **8572.9** gal
